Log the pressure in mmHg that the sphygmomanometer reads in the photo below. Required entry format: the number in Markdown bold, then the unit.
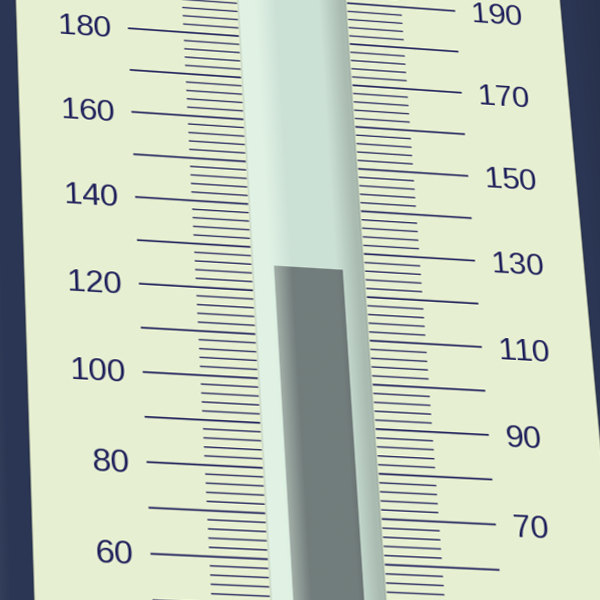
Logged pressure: **126** mmHg
